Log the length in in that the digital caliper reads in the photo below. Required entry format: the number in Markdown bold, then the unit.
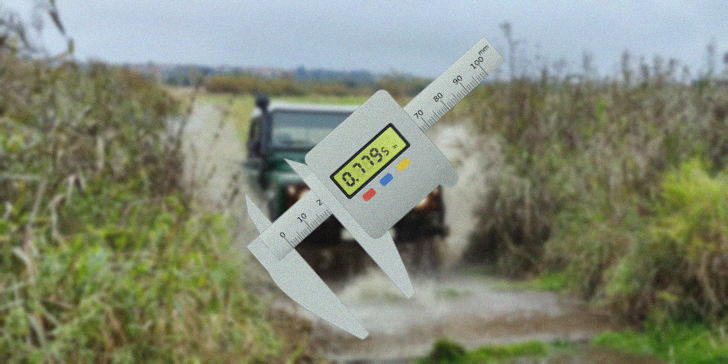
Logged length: **0.7795** in
